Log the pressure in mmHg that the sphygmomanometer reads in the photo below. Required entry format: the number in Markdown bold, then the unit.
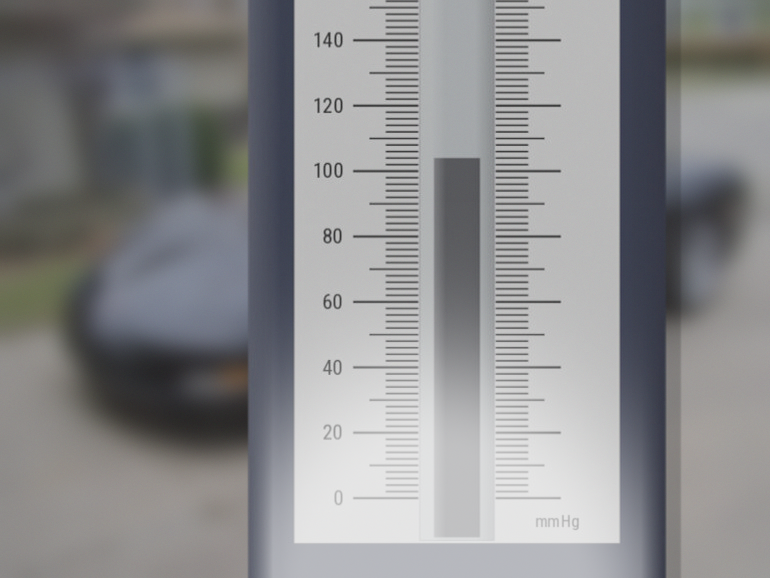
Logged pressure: **104** mmHg
